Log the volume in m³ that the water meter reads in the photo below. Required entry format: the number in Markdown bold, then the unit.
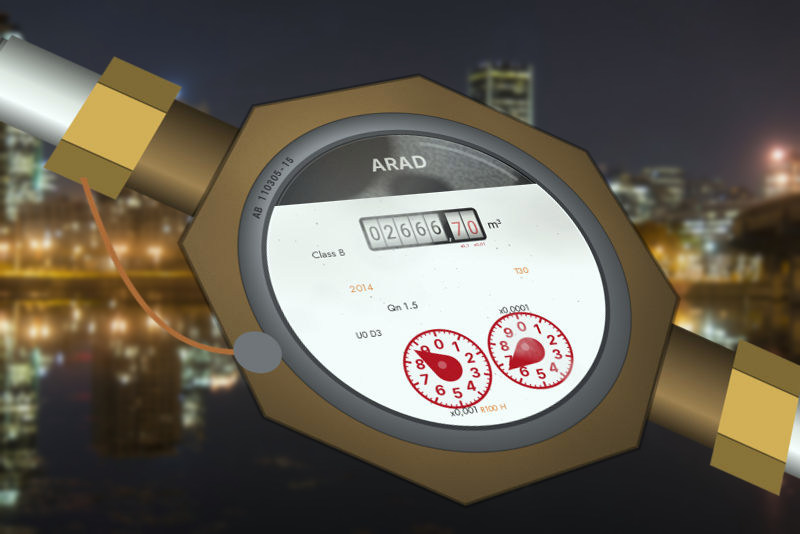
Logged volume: **2666.6986** m³
